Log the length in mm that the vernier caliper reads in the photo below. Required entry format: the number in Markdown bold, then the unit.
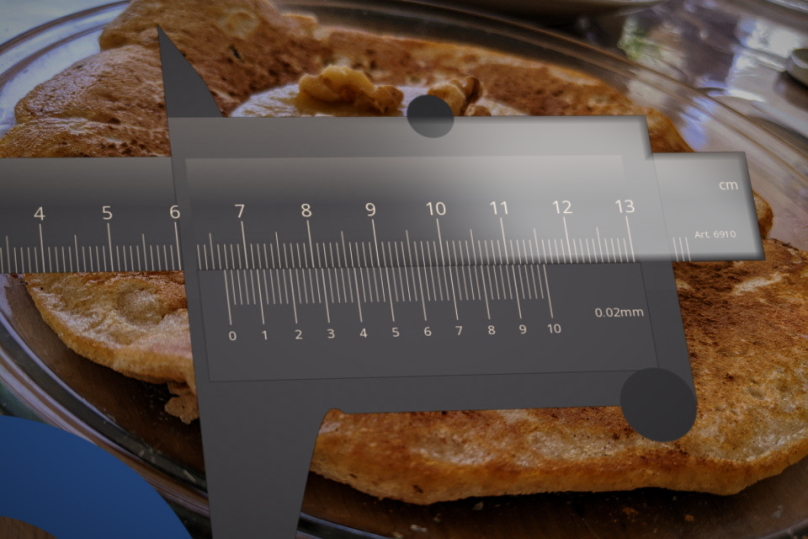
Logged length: **66.6** mm
